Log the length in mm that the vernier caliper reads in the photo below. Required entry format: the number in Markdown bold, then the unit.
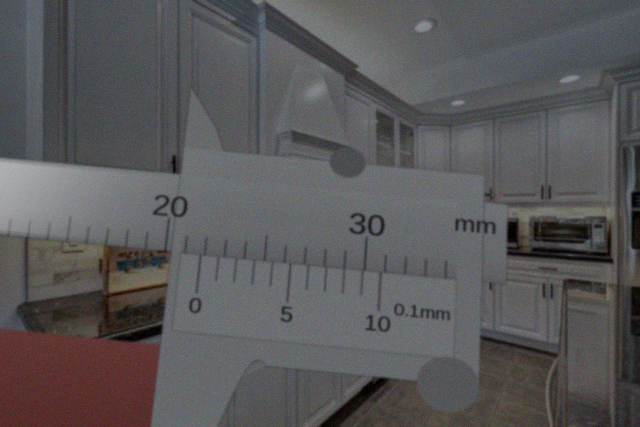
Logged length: **21.8** mm
